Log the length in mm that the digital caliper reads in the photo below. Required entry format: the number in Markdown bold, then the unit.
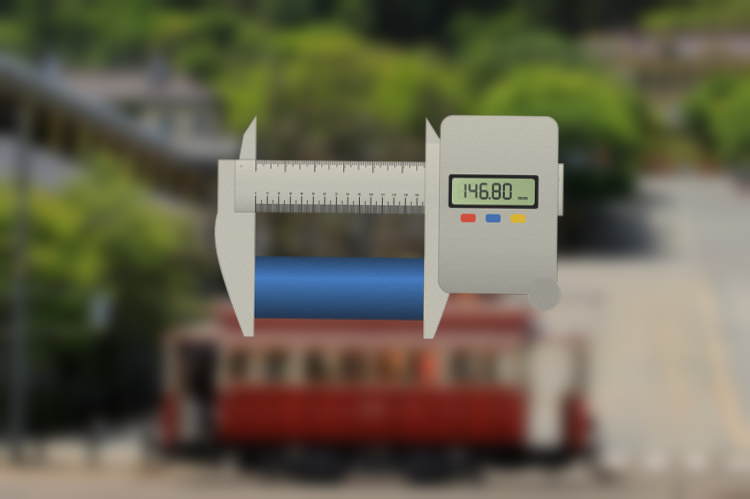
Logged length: **146.80** mm
